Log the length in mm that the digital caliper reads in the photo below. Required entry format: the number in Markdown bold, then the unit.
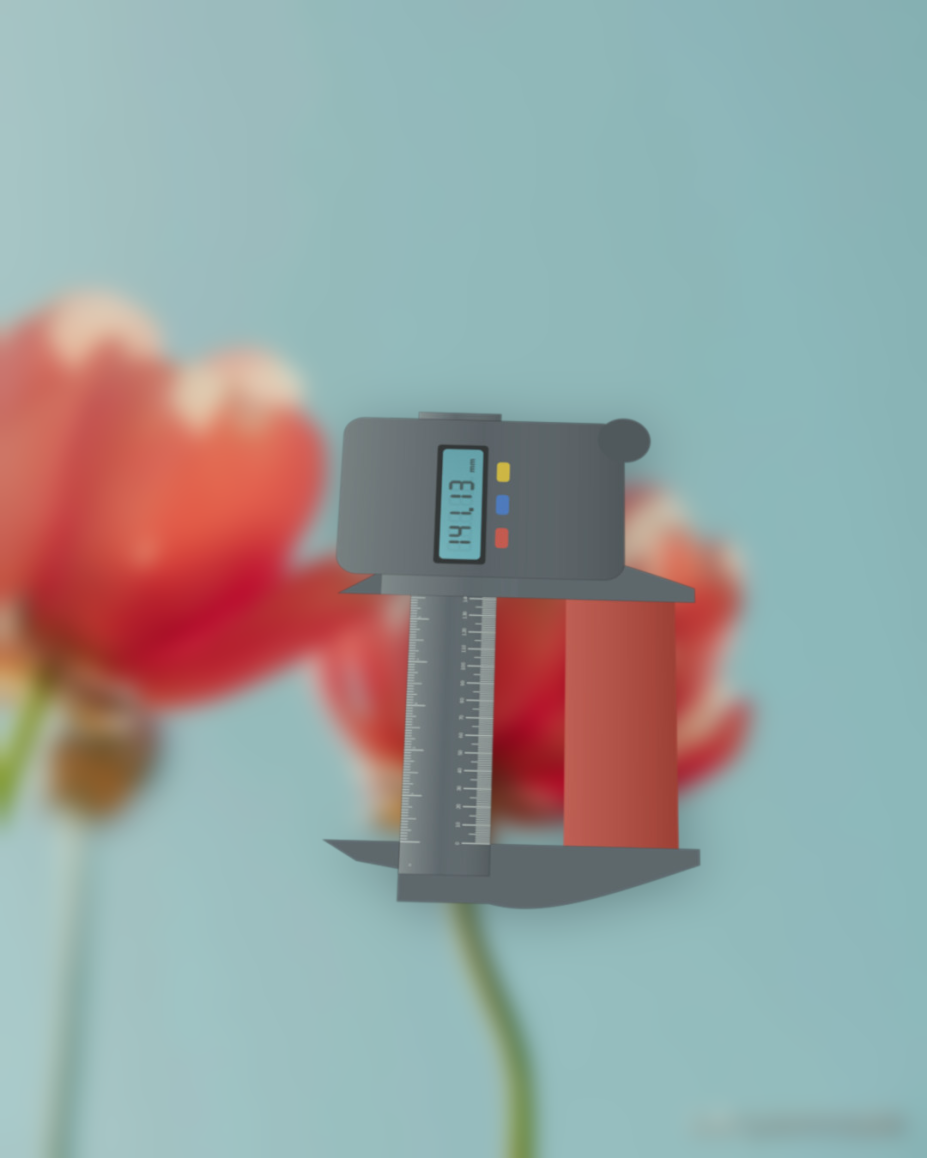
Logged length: **141.13** mm
